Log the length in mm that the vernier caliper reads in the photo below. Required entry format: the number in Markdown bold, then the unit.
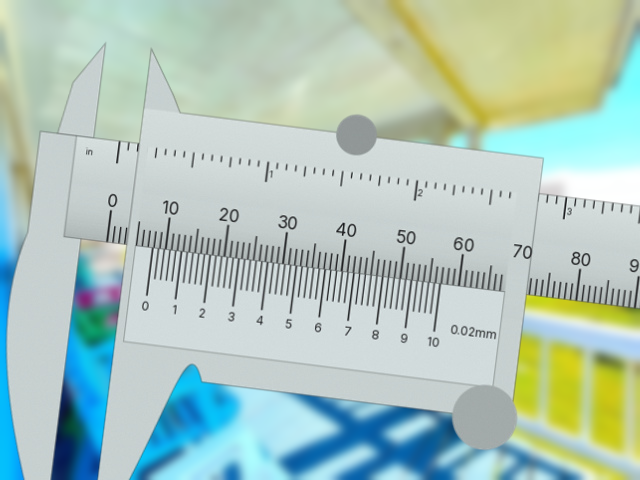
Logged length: **7.8** mm
